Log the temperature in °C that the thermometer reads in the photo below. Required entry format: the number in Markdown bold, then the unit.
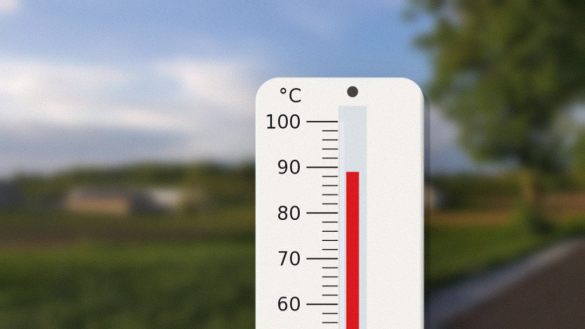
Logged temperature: **89** °C
